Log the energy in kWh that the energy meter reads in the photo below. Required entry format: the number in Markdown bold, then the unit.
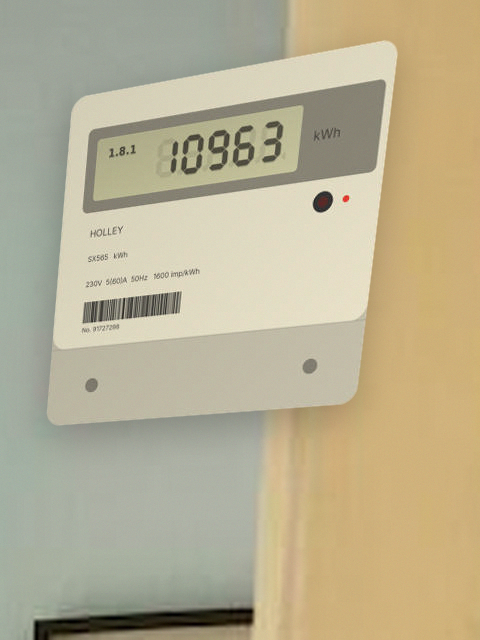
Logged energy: **10963** kWh
